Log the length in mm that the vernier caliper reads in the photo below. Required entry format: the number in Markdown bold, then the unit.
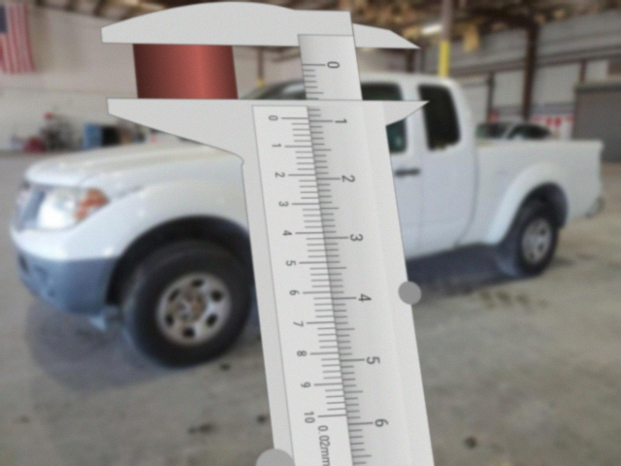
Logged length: **9.5** mm
